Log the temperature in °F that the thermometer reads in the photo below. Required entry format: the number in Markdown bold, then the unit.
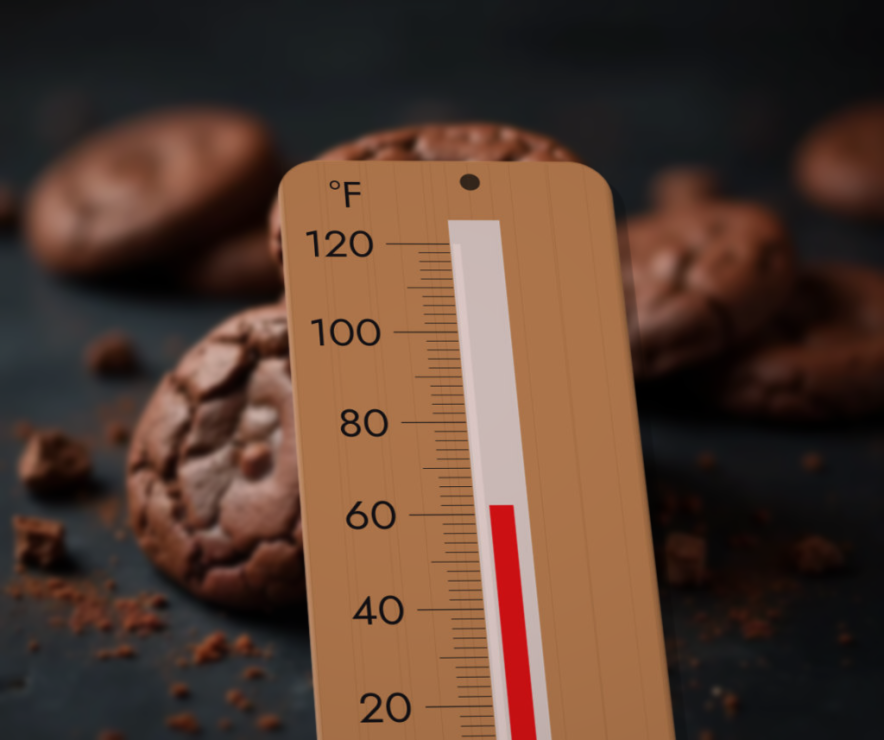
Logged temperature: **62** °F
